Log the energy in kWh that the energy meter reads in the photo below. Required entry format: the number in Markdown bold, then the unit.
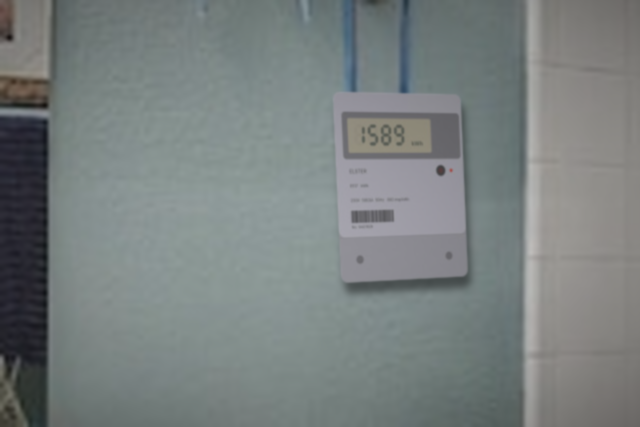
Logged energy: **1589** kWh
